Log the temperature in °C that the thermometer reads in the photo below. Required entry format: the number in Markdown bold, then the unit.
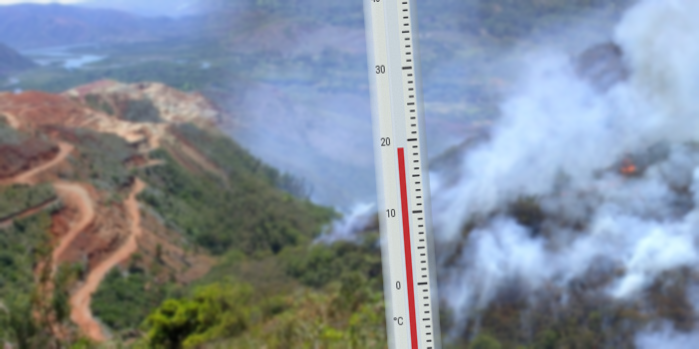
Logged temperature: **19** °C
